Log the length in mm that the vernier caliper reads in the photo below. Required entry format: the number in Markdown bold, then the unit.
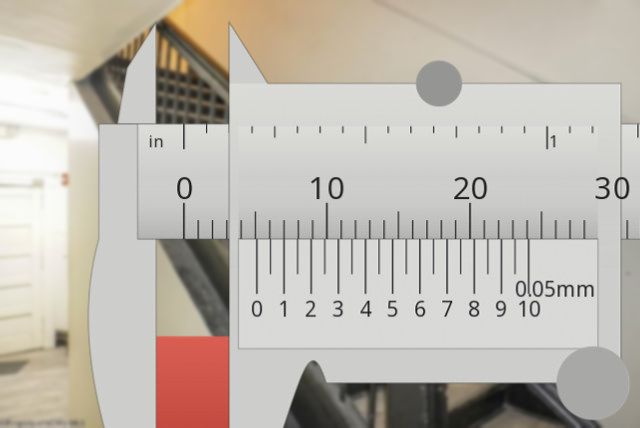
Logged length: **5.1** mm
